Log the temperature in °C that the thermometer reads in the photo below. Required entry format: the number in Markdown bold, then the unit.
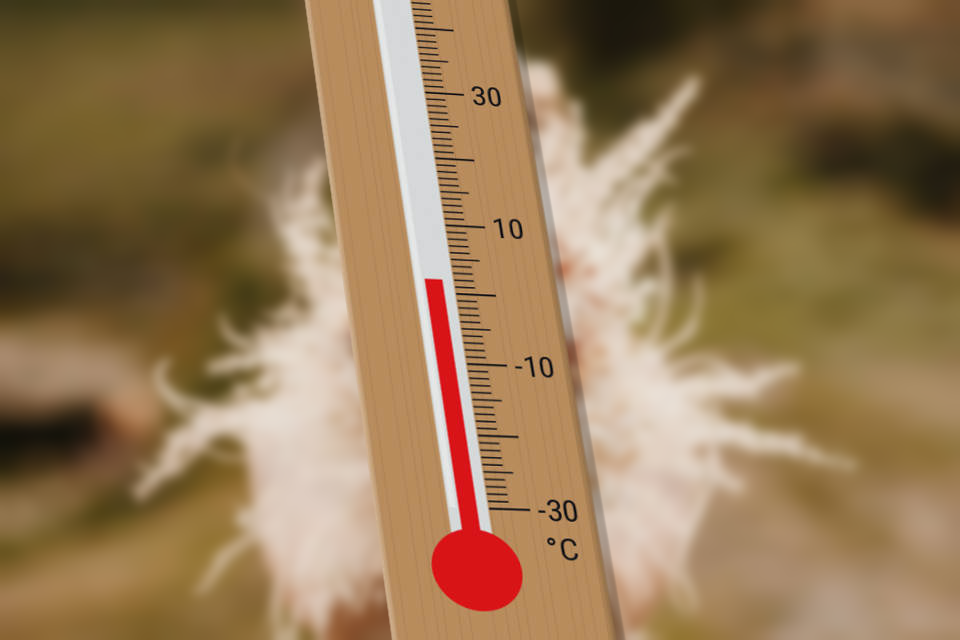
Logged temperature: **2** °C
